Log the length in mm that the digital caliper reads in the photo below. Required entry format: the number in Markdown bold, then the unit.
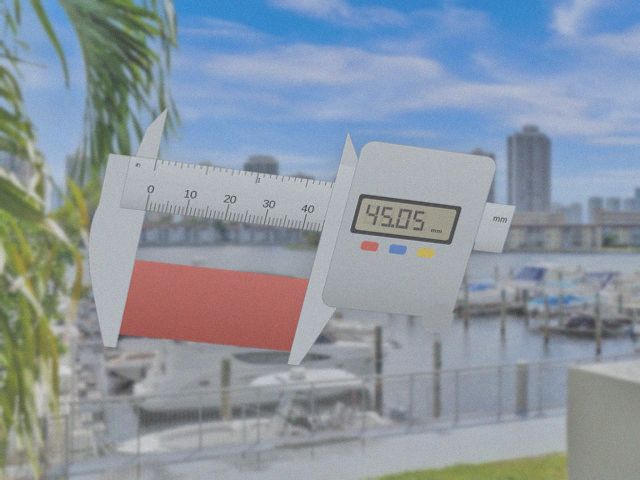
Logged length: **45.05** mm
